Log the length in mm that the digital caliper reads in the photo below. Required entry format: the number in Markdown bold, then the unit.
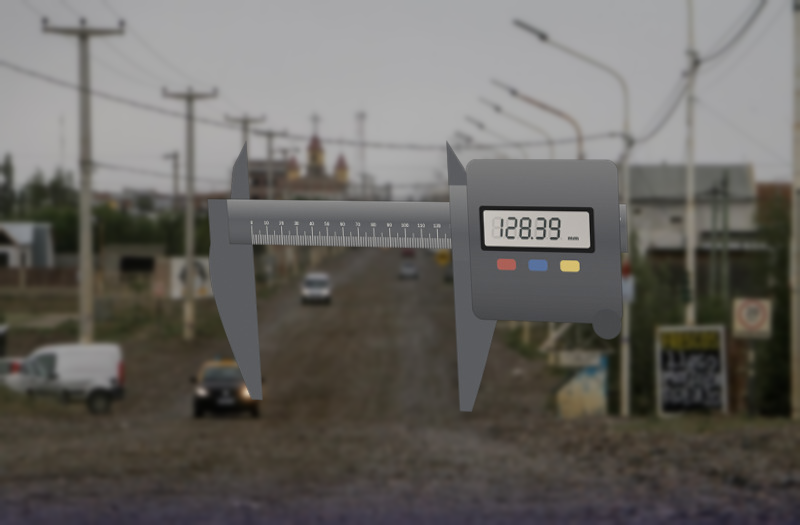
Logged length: **128.39** mm
